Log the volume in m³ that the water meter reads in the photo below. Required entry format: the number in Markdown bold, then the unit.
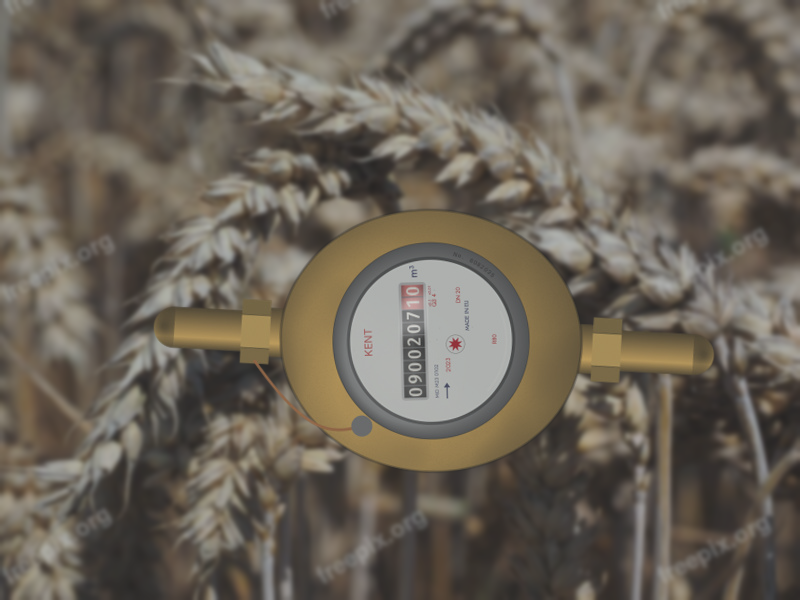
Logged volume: **900207.10** m³
